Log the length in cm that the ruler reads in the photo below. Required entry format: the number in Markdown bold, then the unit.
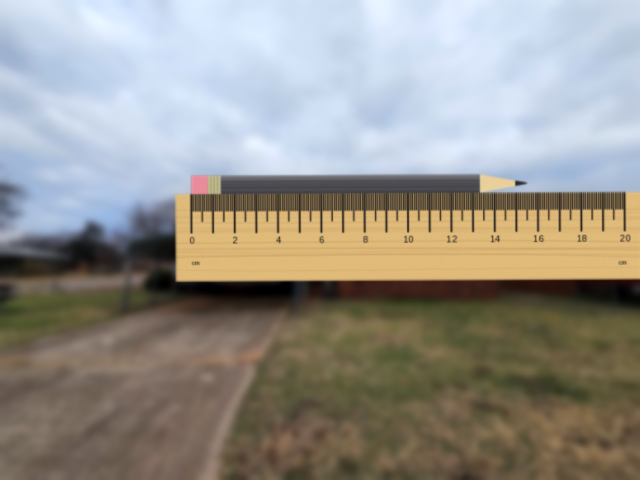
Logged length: **15.5** cm
